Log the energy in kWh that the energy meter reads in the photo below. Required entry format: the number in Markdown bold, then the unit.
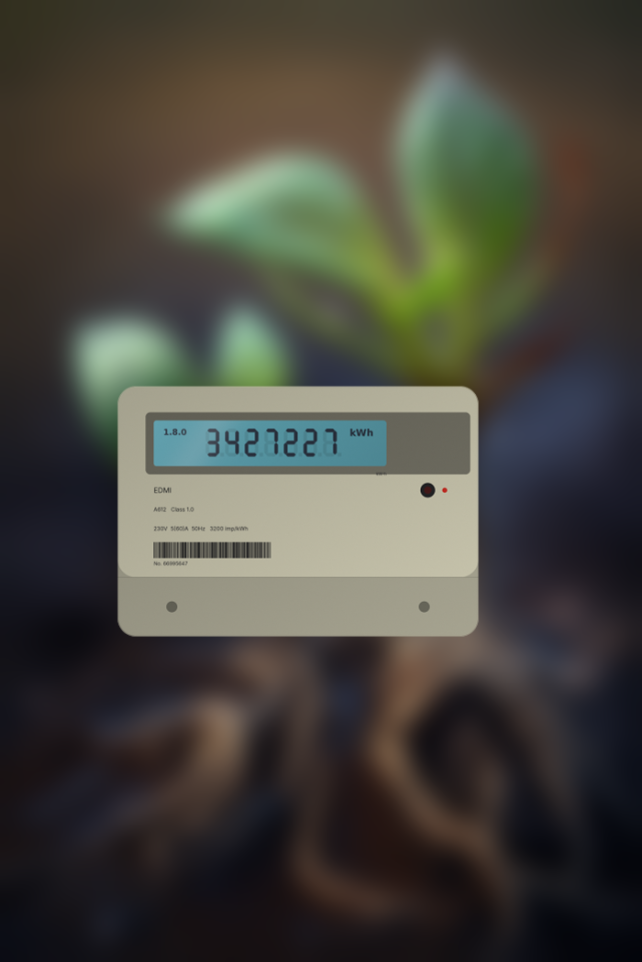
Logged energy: **3427227** kWh
